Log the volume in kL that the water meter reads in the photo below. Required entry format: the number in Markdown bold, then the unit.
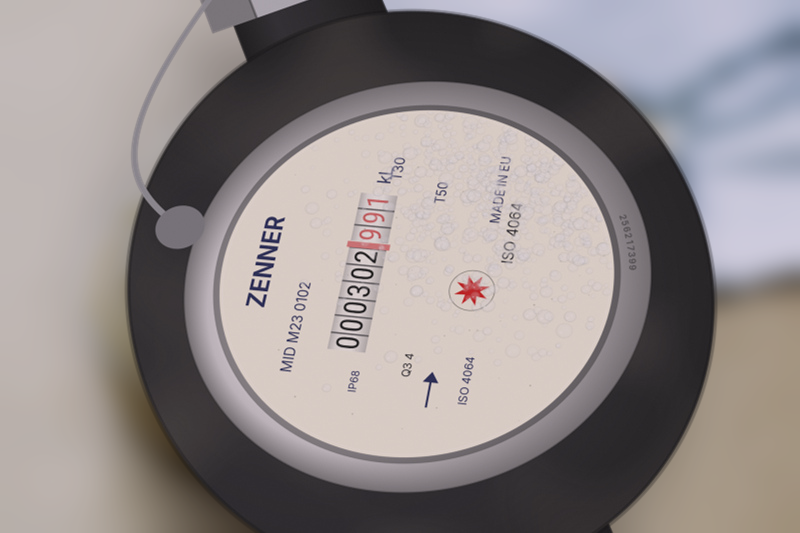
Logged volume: **302.991** kL
